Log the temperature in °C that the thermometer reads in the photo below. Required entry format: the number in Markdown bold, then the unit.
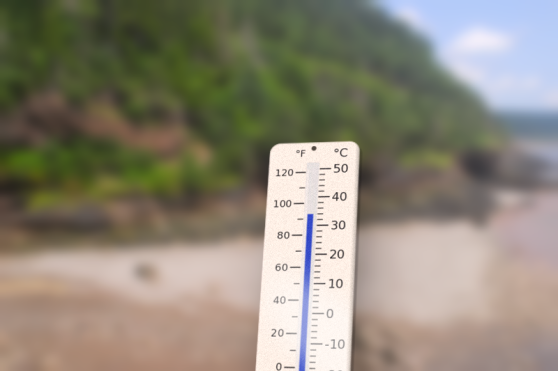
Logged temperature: **34** °C
